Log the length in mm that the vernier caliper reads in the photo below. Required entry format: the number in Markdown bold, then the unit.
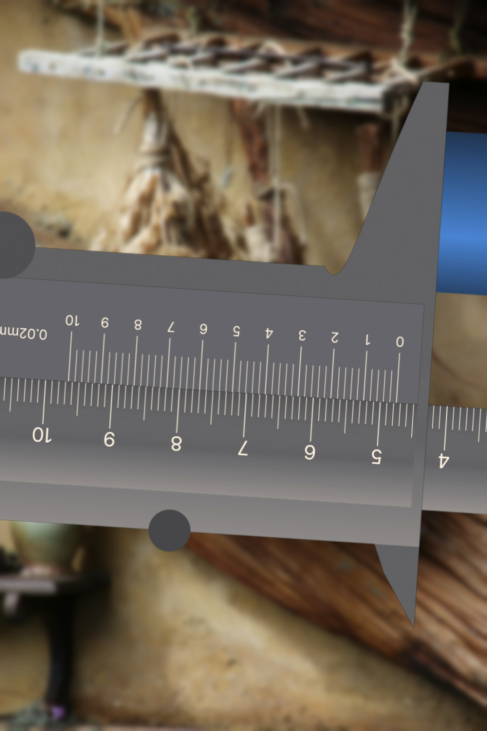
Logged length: **47.6** mm
